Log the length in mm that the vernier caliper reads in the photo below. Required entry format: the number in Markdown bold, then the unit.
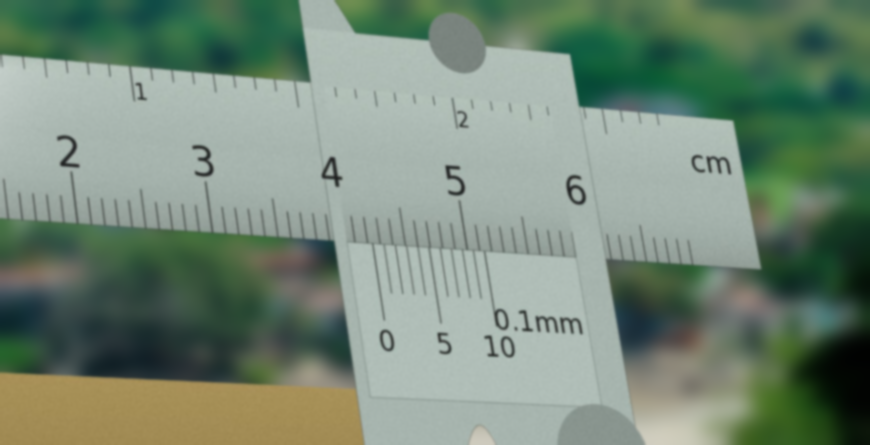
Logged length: **42.4** mm
